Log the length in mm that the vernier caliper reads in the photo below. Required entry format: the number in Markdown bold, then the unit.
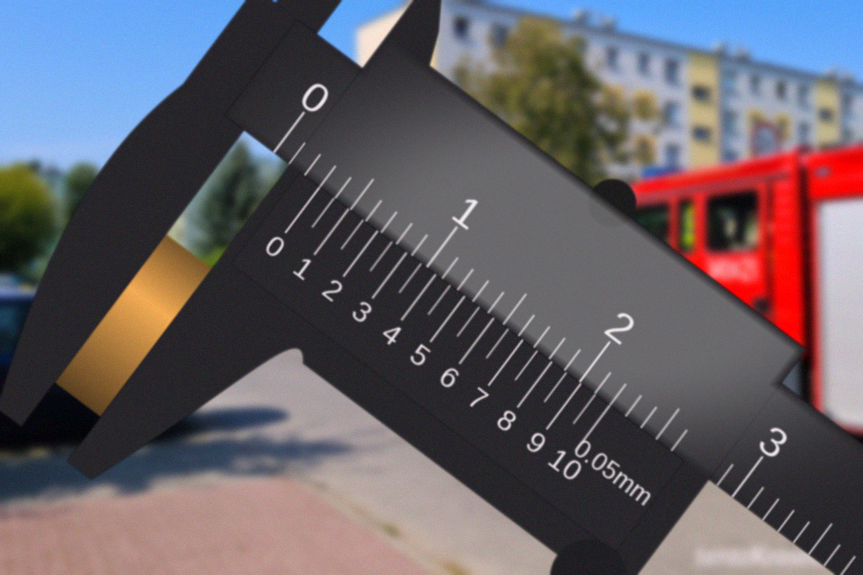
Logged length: **3.0** mm
